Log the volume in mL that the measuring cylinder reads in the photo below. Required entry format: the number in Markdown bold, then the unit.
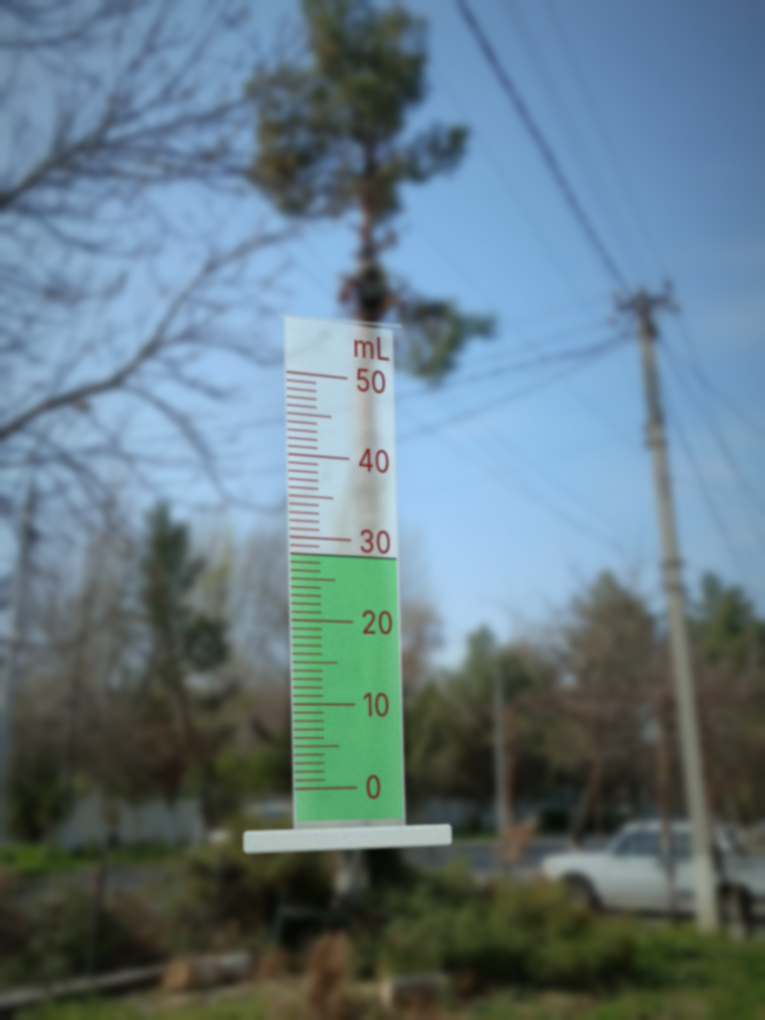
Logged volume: **28** mL
